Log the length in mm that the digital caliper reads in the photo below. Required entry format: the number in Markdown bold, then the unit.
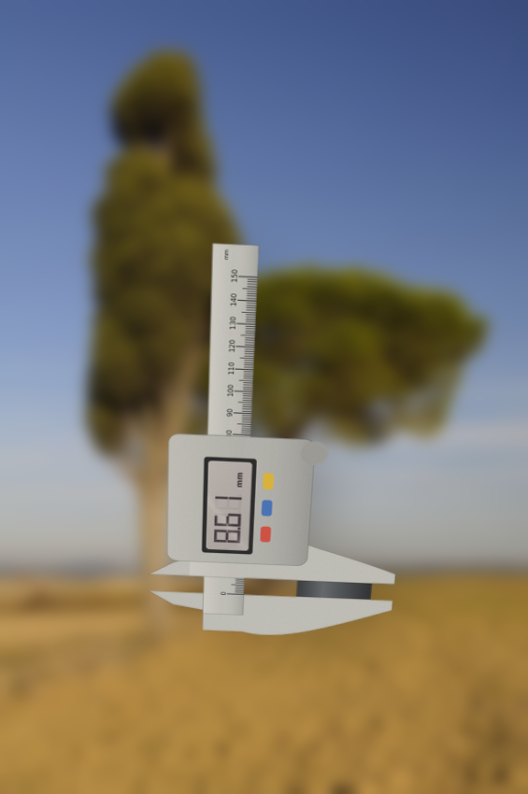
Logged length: **8.61** mm
